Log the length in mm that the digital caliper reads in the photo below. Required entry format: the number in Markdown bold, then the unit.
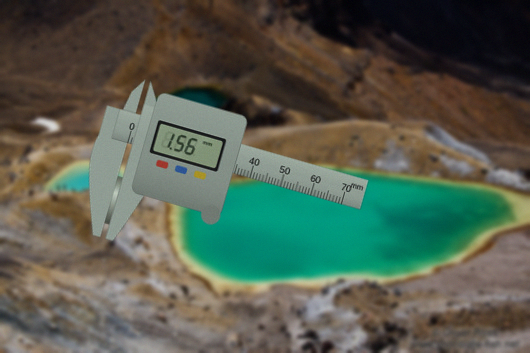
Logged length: **1.56** mm
